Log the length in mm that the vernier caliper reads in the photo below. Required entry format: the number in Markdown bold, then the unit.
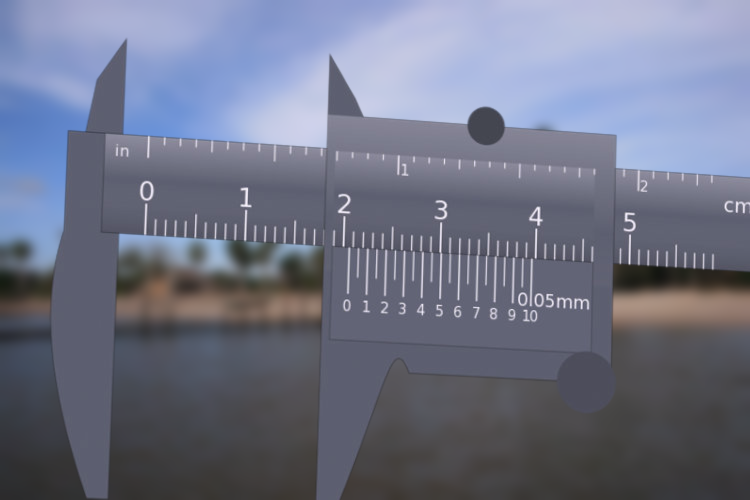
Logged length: **20.6** mm
